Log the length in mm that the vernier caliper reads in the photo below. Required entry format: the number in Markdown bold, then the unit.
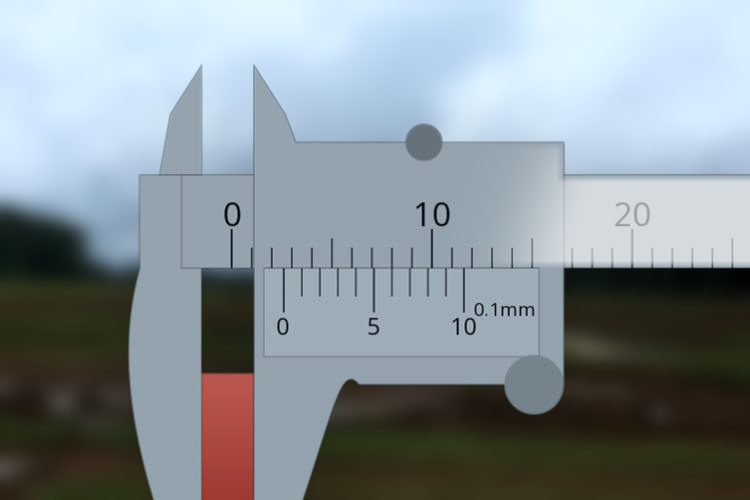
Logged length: **2.6** mm
